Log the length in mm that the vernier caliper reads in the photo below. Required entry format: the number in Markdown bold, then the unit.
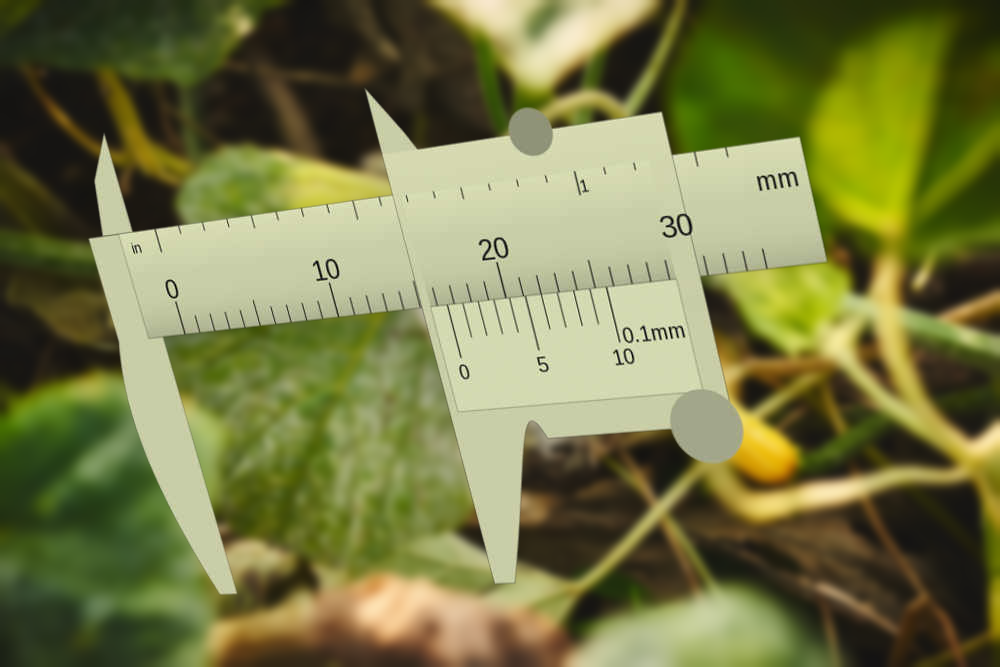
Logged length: **16.6** mm
